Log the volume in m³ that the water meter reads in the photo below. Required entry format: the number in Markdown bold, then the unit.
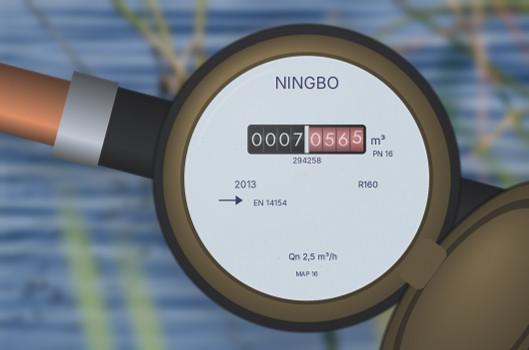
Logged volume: **7.0565** m³
